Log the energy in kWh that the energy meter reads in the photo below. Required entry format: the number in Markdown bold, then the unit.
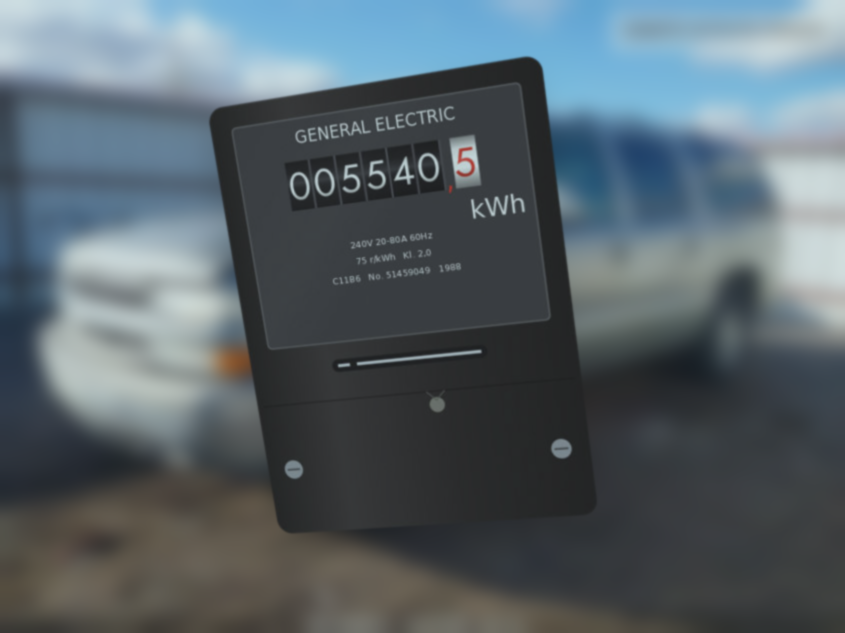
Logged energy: **5540.5** kWh
